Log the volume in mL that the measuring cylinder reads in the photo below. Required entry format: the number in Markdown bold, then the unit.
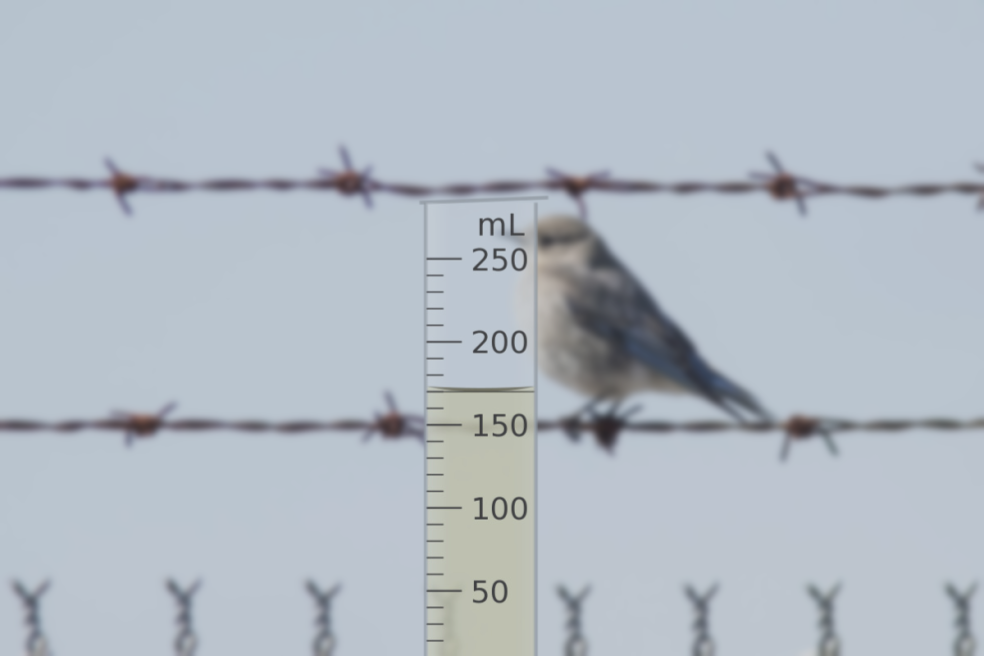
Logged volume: **170** mL
